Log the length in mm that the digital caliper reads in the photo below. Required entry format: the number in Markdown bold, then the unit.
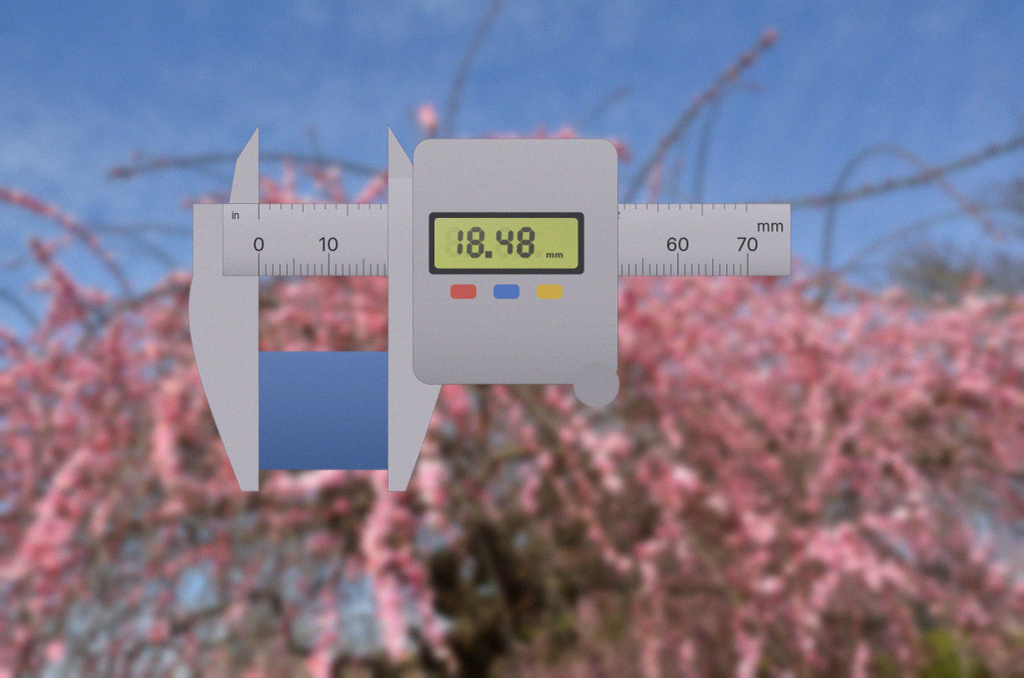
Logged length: **18.48** mm
